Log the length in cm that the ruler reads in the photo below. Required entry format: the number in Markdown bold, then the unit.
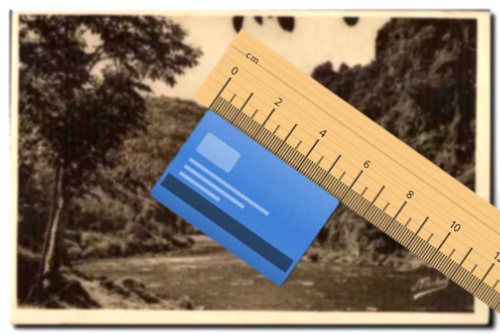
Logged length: **6** cm
